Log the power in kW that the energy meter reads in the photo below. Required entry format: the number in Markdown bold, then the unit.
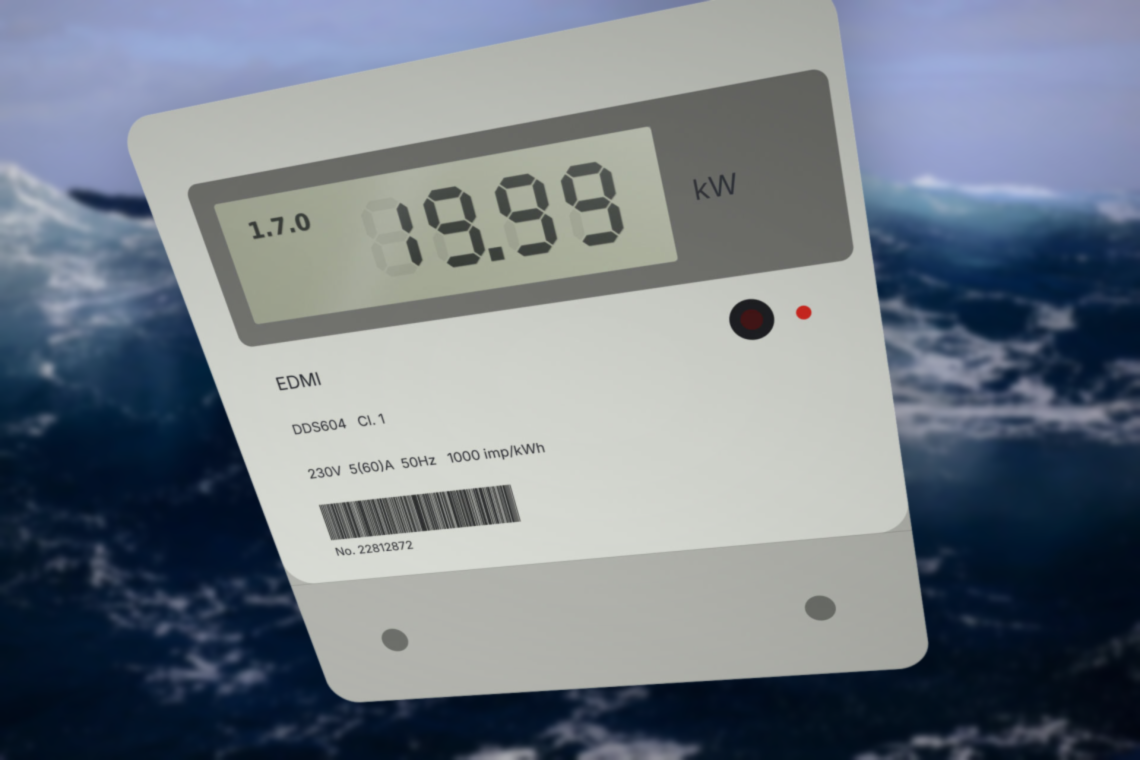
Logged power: **19.99** kW
